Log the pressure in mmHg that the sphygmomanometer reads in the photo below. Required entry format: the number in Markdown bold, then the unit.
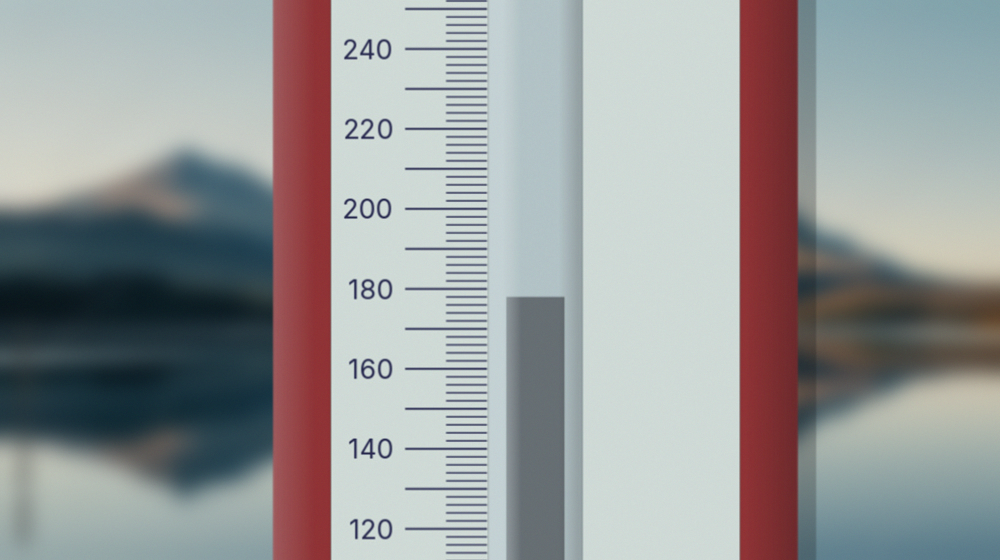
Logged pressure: **178** mmHg
